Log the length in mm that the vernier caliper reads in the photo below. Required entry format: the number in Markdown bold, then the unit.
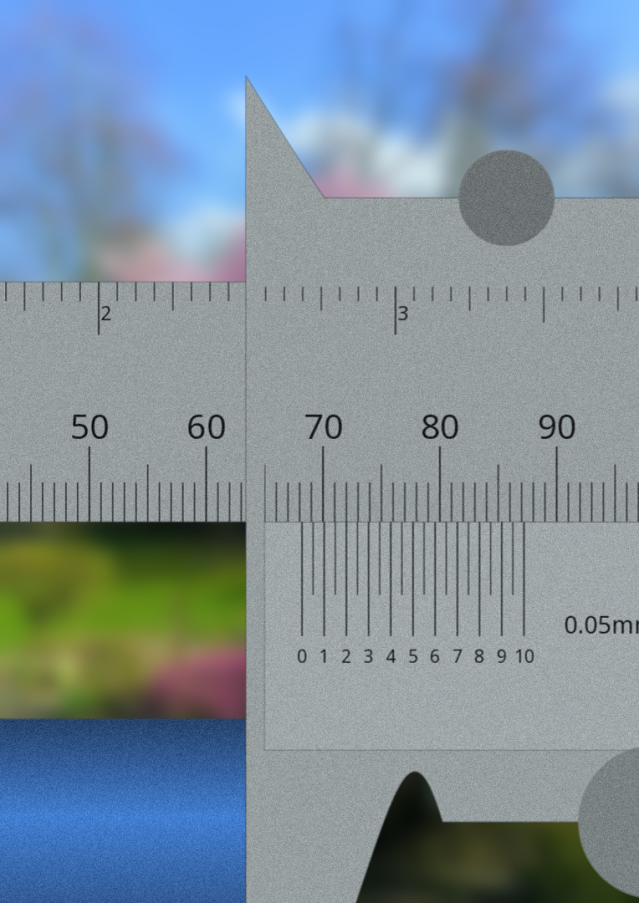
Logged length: **68.2** mm
